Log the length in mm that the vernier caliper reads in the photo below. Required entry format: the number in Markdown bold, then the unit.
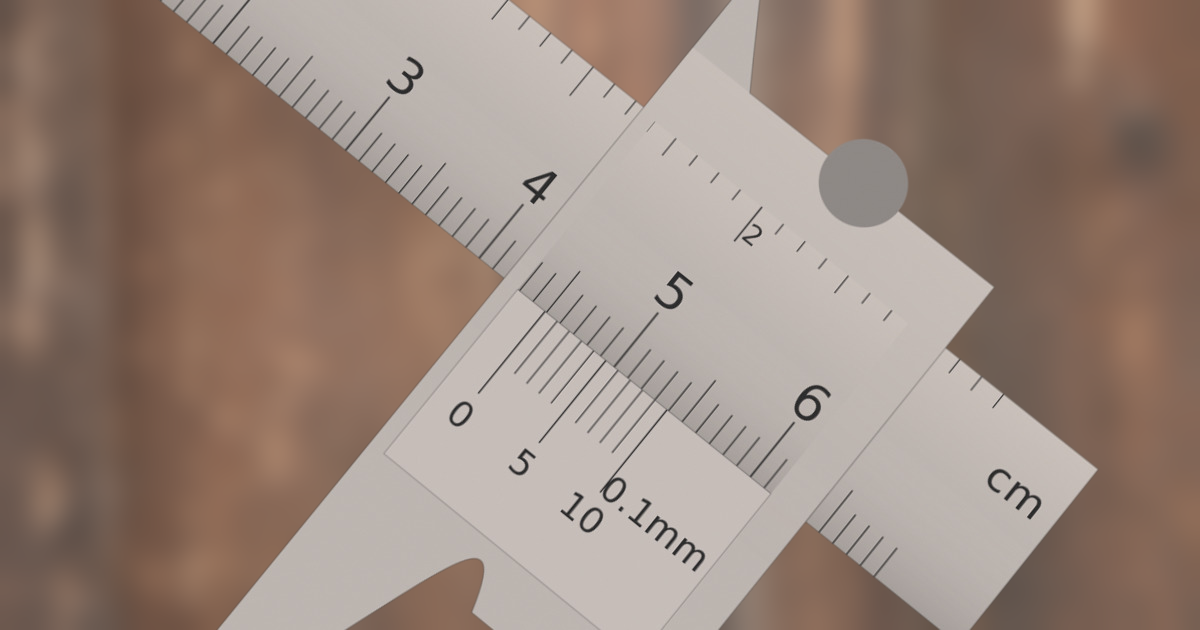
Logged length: **44.9** mm
